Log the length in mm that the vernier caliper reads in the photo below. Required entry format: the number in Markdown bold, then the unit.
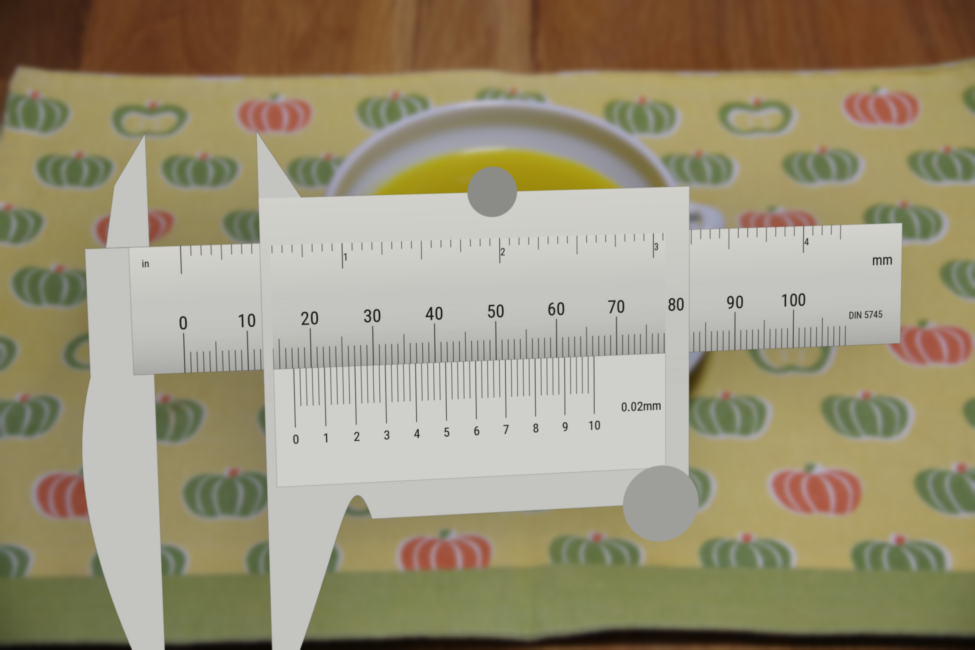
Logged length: **17.2** mm
